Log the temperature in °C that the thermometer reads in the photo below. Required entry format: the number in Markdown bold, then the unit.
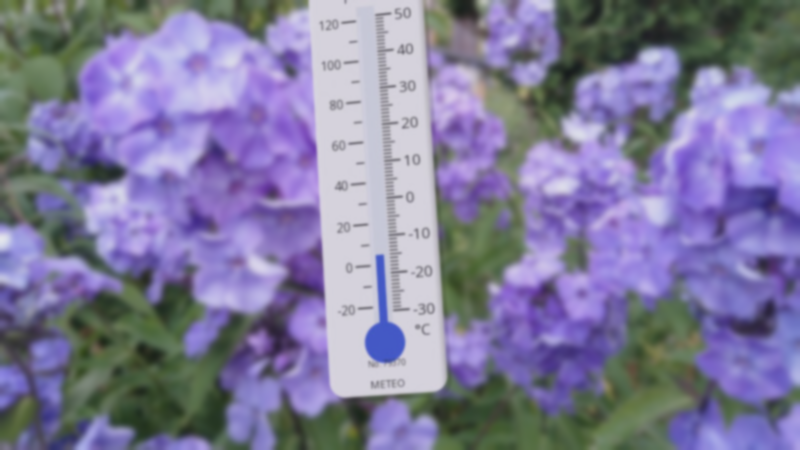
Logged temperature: **-15** °C
